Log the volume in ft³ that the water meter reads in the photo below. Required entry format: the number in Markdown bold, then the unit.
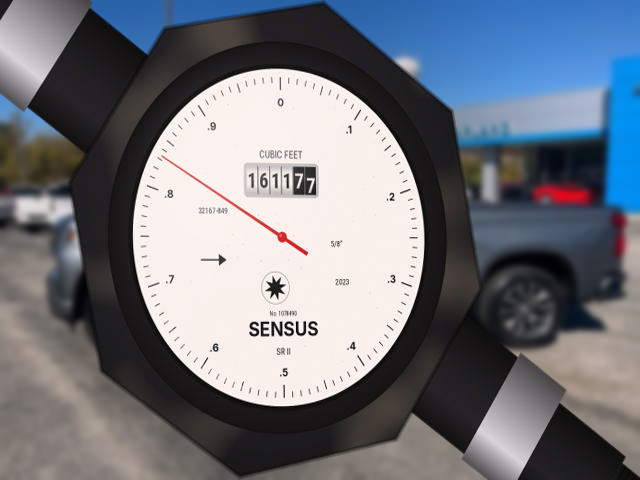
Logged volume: **161176.83** ft³
